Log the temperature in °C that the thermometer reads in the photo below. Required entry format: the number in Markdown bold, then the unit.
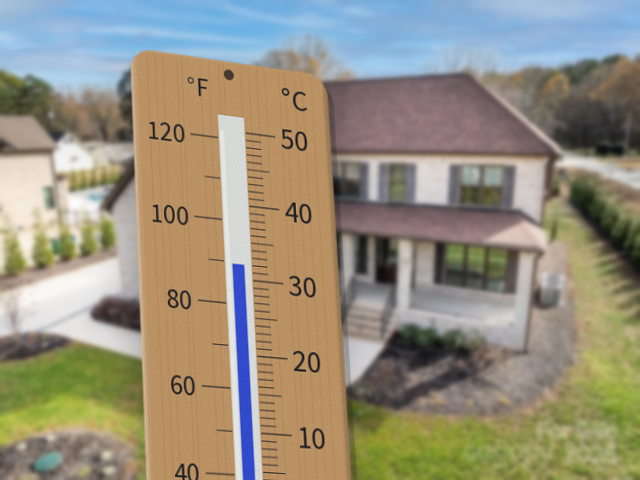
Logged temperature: **32** °C
